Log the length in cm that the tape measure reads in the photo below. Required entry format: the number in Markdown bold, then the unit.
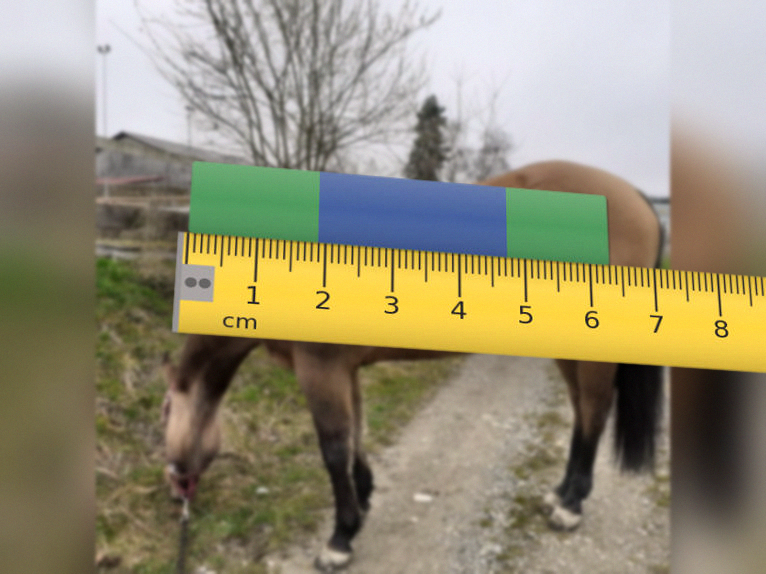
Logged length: **6.3** cm
